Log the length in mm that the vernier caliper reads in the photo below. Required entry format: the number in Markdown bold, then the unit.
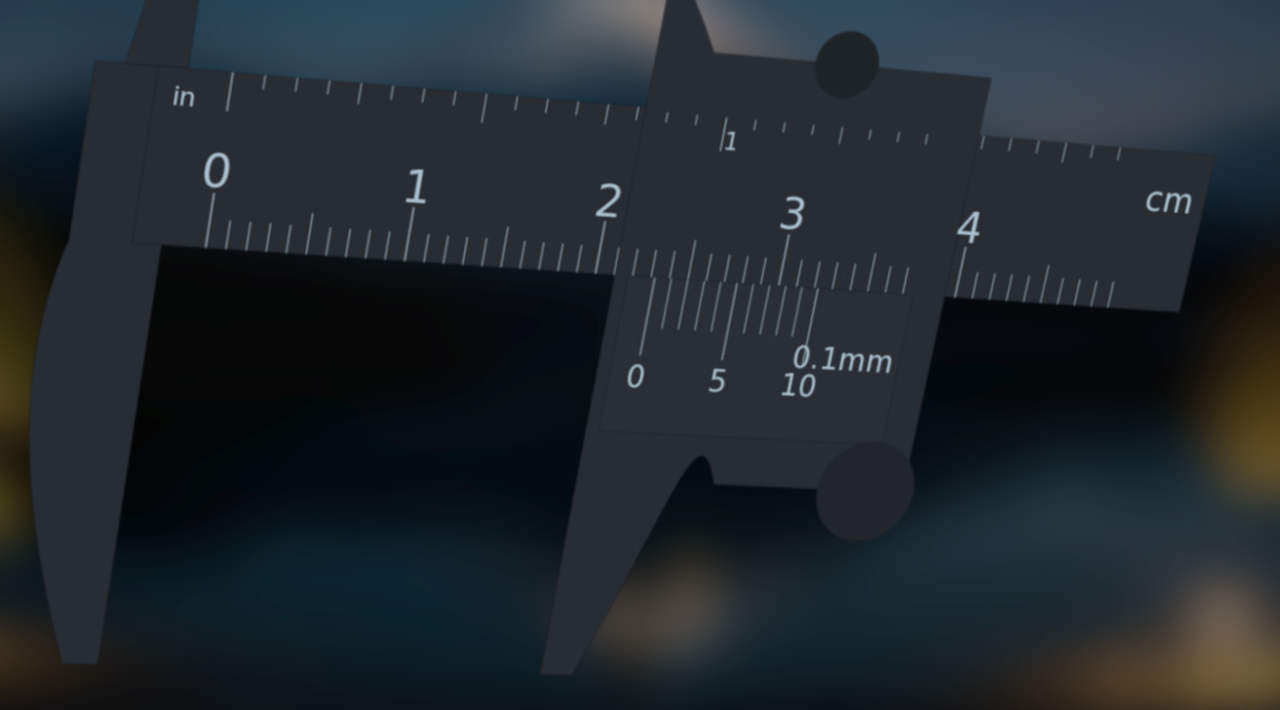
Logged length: **23.2** mm
